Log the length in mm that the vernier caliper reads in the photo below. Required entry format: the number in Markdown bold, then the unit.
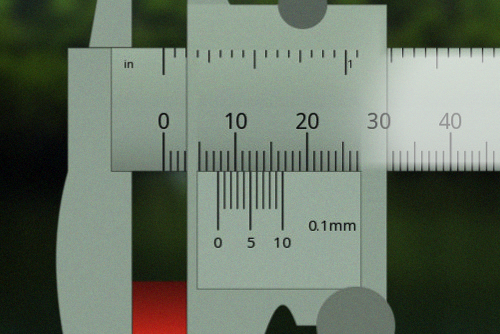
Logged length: **7.6** mm
